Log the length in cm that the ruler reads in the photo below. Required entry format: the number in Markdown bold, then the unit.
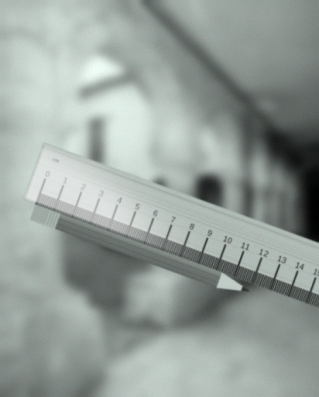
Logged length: **12** cm
